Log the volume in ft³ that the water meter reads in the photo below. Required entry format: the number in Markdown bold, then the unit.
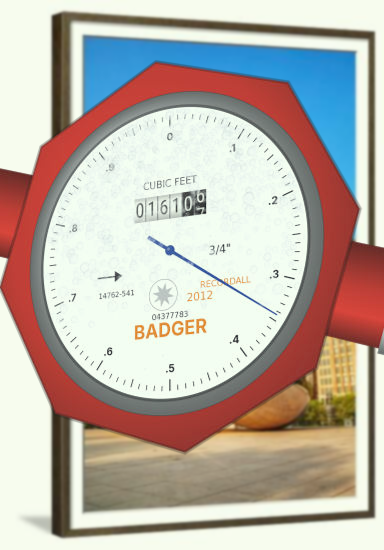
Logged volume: **16106.34** ft³
